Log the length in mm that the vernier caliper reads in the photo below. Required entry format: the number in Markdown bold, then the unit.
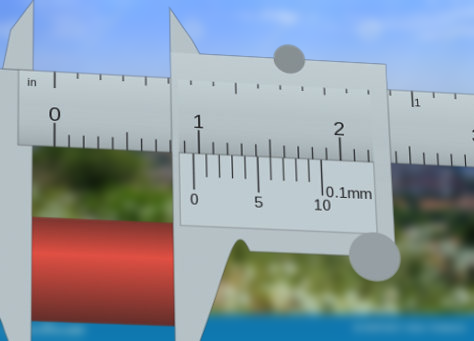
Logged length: **9.6** mm
